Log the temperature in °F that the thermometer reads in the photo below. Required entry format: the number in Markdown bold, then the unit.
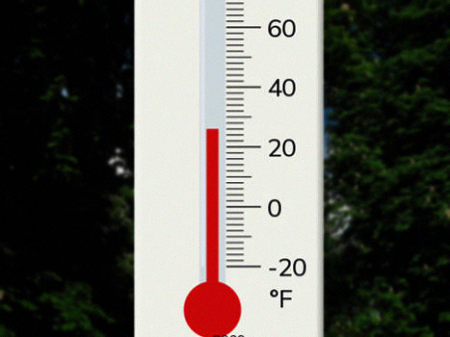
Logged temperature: **26** °F
